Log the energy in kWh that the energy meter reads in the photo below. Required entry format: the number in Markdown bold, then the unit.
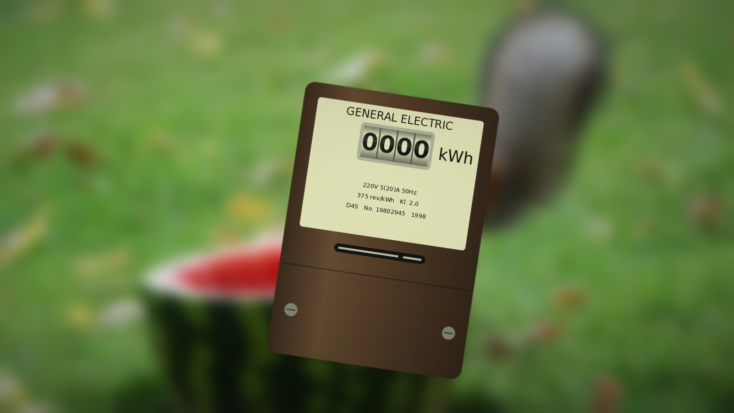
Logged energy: **0** kWh
